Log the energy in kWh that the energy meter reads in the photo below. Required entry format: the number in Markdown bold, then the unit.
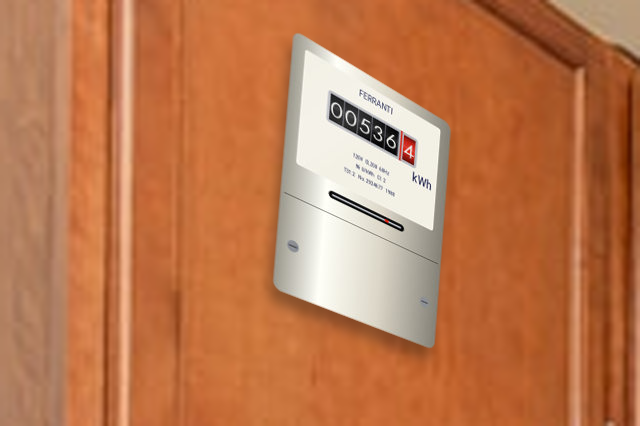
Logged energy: **536.4** kWh
